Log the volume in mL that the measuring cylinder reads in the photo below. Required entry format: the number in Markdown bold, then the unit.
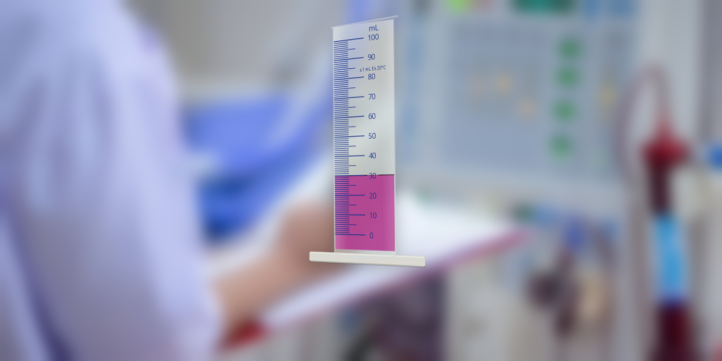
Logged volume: **30** mL
